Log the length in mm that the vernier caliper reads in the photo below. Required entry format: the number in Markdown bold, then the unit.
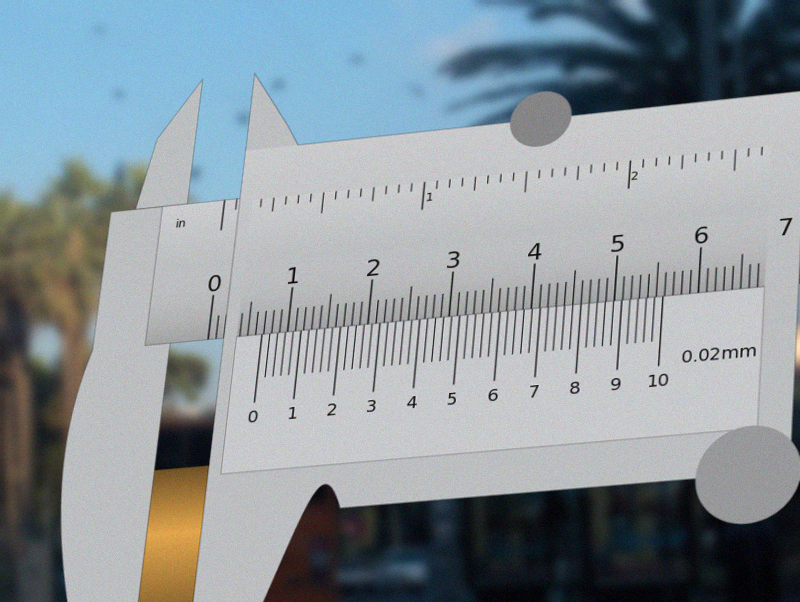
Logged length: **6.8** mm
